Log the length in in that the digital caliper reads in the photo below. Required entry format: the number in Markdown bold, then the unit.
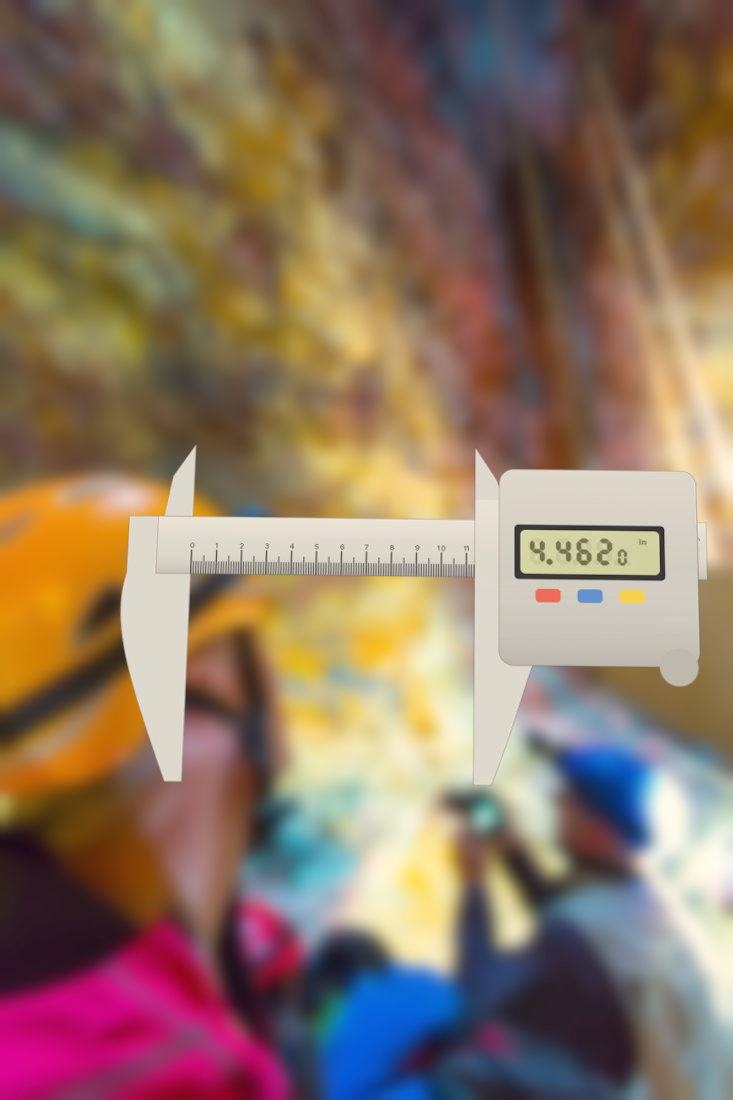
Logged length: **4.4620** in
